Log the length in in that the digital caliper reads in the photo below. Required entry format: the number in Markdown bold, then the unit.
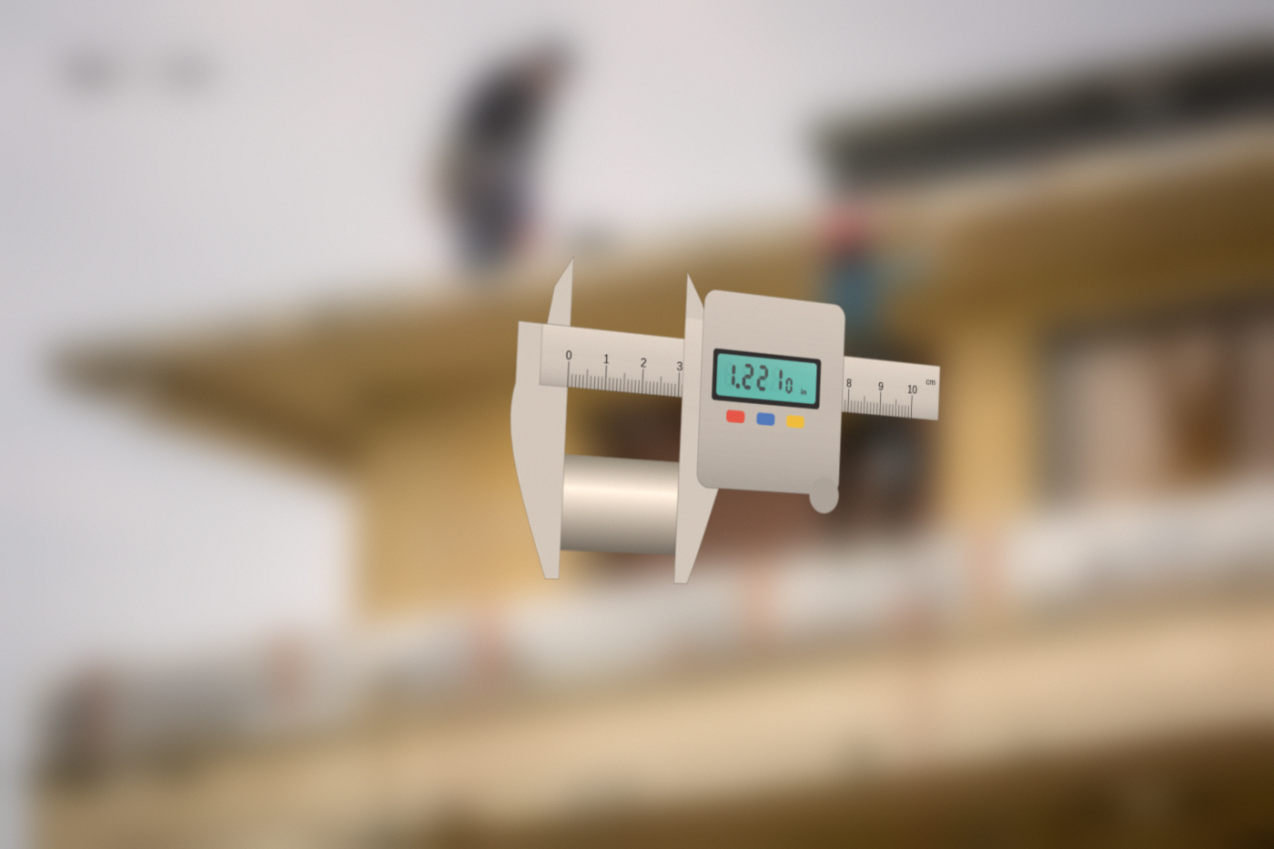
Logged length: **1.2210** in
